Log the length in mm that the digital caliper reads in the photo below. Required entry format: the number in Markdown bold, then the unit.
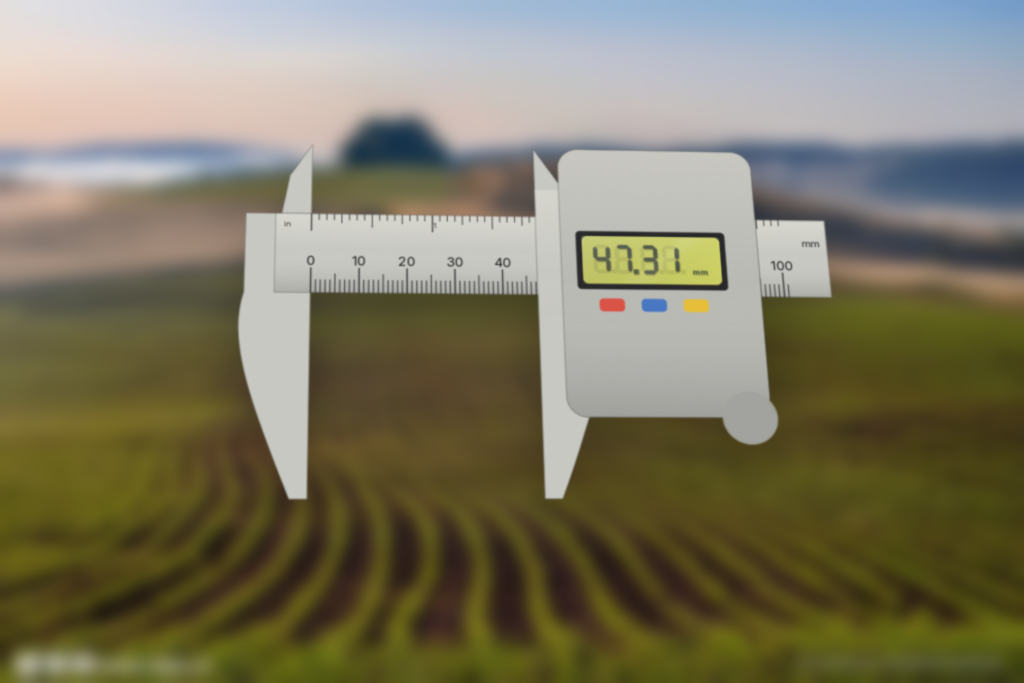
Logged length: **47.31** mm
